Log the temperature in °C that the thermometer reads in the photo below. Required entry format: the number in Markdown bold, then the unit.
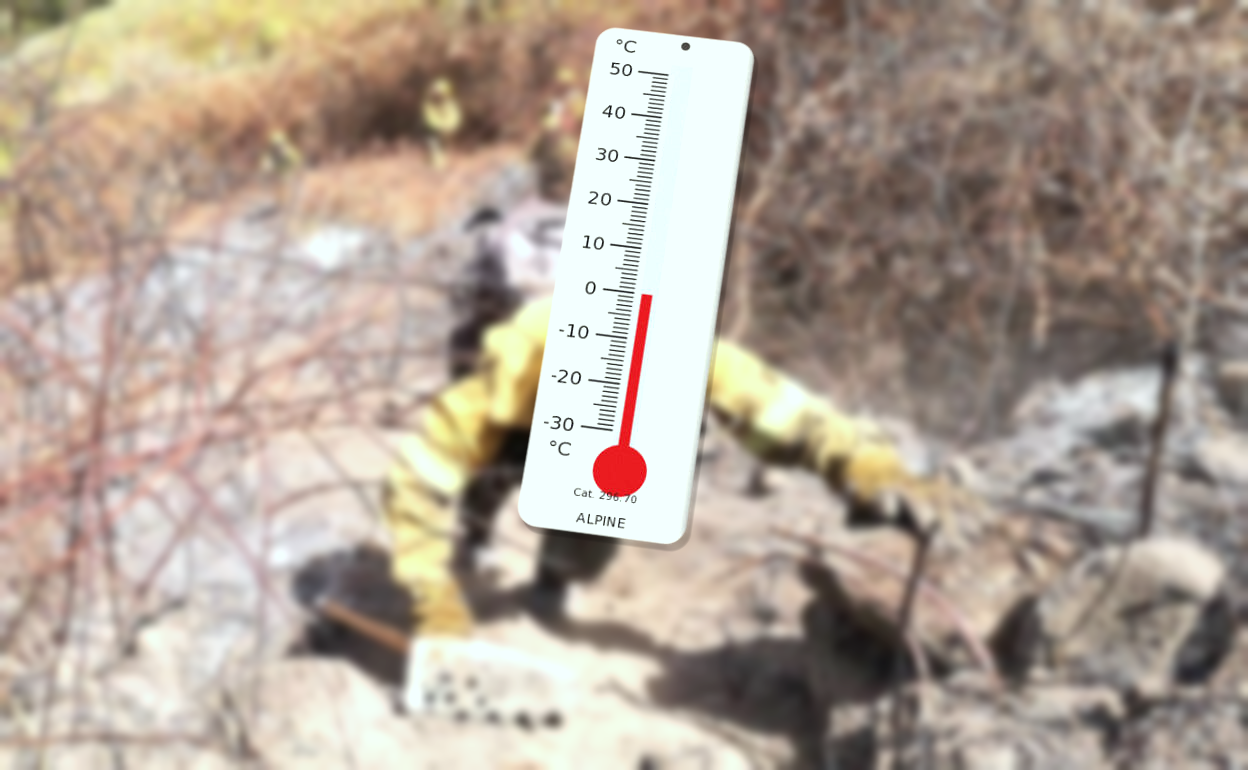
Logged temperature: **0** °C
